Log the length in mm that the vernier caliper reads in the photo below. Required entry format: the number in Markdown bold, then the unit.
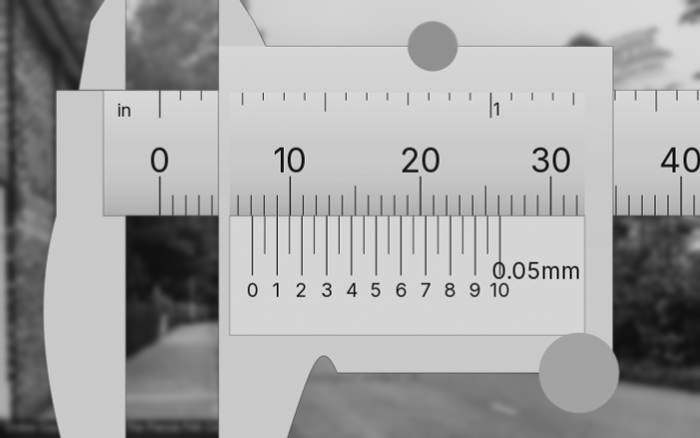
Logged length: **7.1** mm
